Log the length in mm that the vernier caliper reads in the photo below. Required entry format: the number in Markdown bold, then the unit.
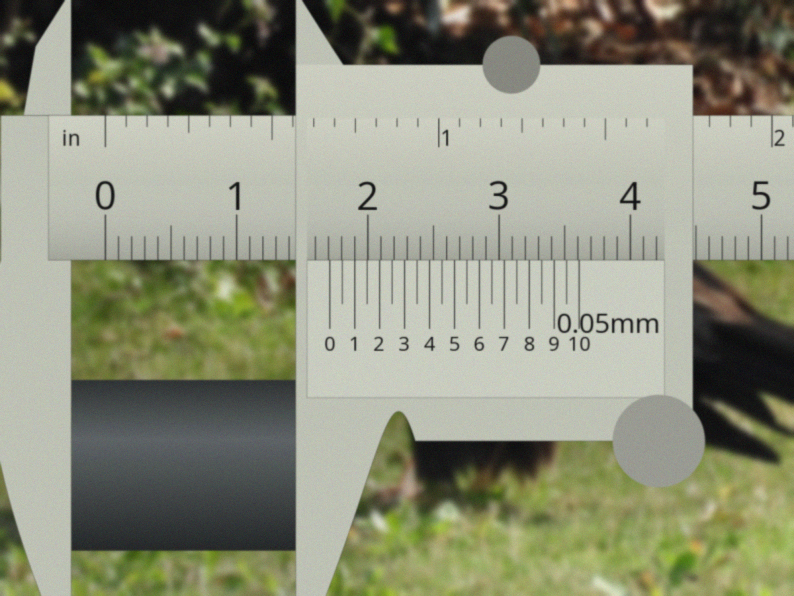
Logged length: **17.1** mm
